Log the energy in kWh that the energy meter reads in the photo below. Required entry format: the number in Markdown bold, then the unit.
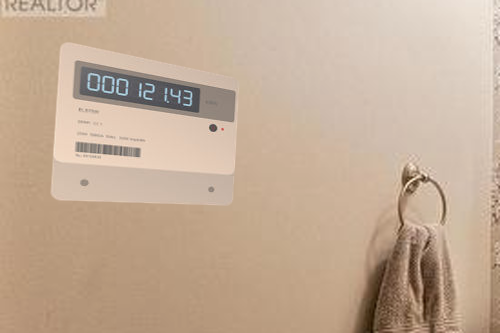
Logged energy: **121.43** kWh
